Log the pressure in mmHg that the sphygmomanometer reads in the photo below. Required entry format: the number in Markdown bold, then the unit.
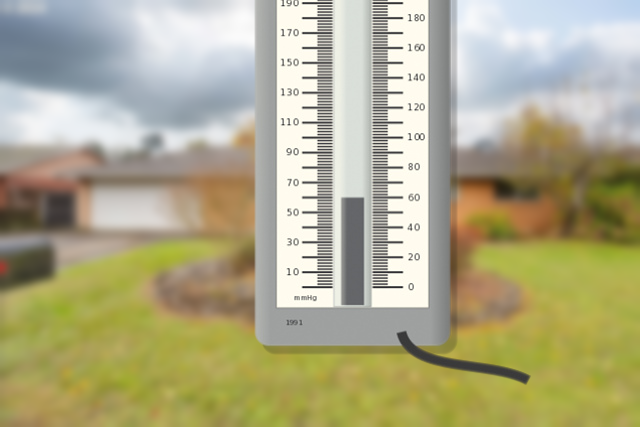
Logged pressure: **60** mmHg
